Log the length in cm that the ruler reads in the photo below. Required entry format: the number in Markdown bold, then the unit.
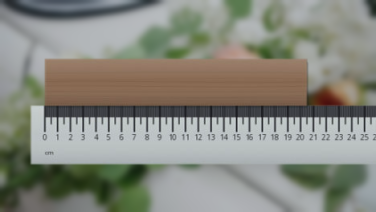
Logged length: **20.5** cm
